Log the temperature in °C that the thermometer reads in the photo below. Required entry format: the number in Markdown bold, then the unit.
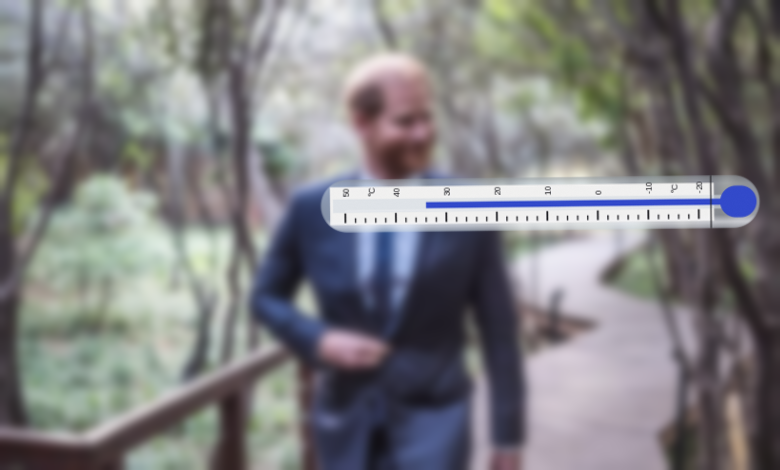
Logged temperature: **34** °C
